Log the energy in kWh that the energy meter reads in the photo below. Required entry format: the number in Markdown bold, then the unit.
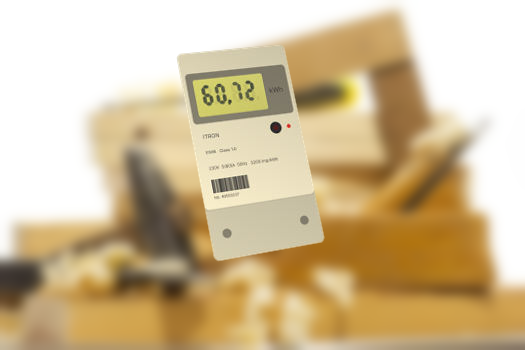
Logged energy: **60.72** kWh
